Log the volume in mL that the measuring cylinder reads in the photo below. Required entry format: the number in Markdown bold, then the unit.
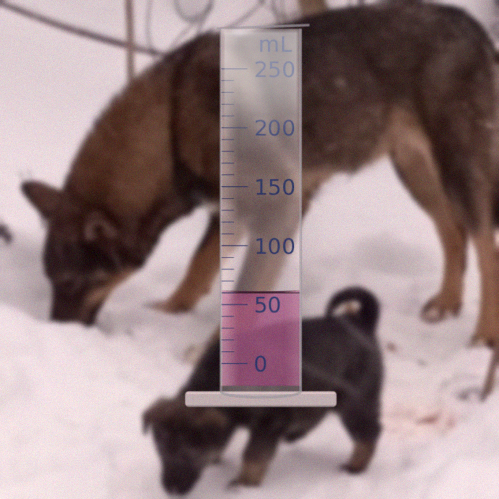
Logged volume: **60** mL
